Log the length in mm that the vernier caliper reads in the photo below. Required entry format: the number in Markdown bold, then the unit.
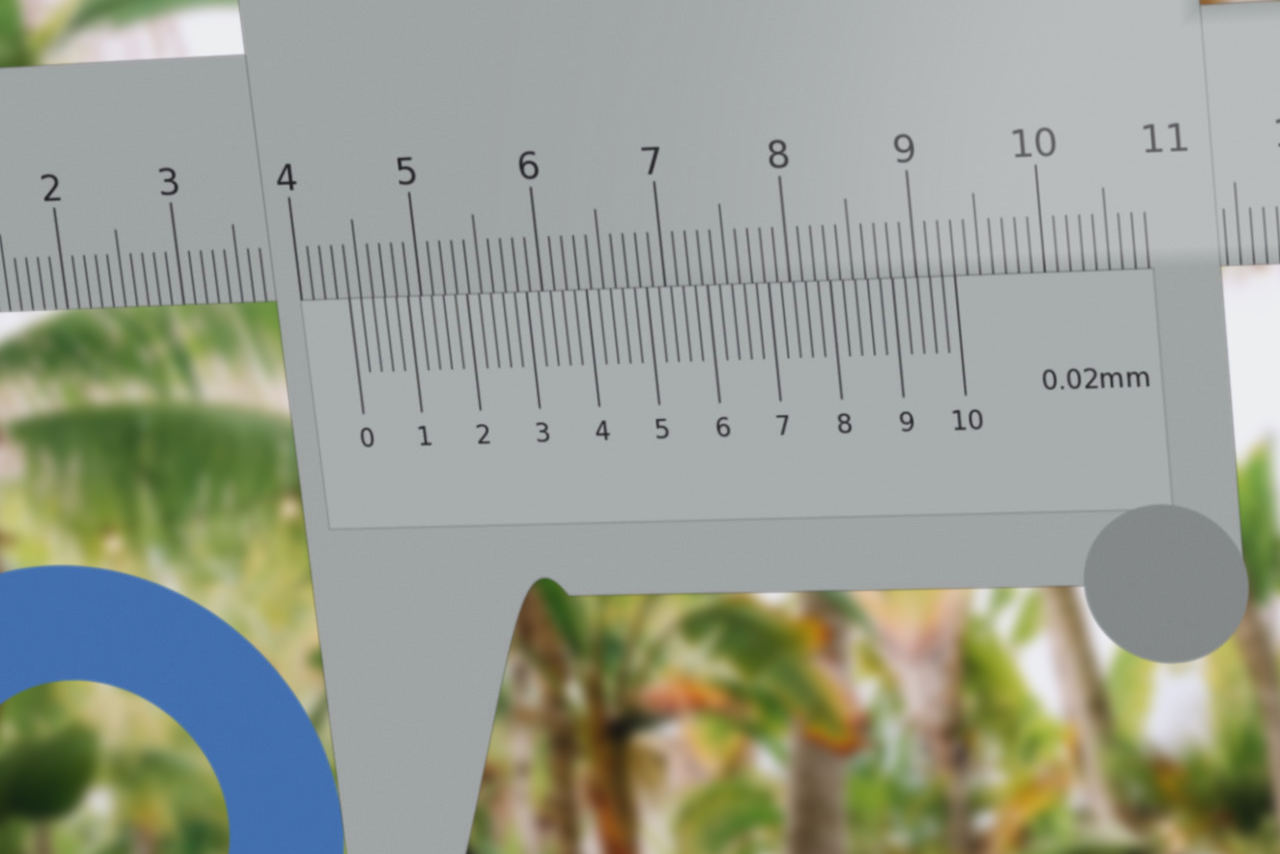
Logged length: **44.0** mm
